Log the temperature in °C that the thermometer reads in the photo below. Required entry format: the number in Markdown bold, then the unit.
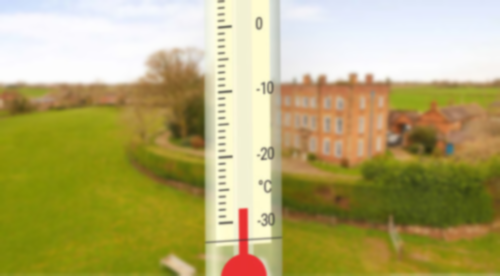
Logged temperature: **-28** °C
